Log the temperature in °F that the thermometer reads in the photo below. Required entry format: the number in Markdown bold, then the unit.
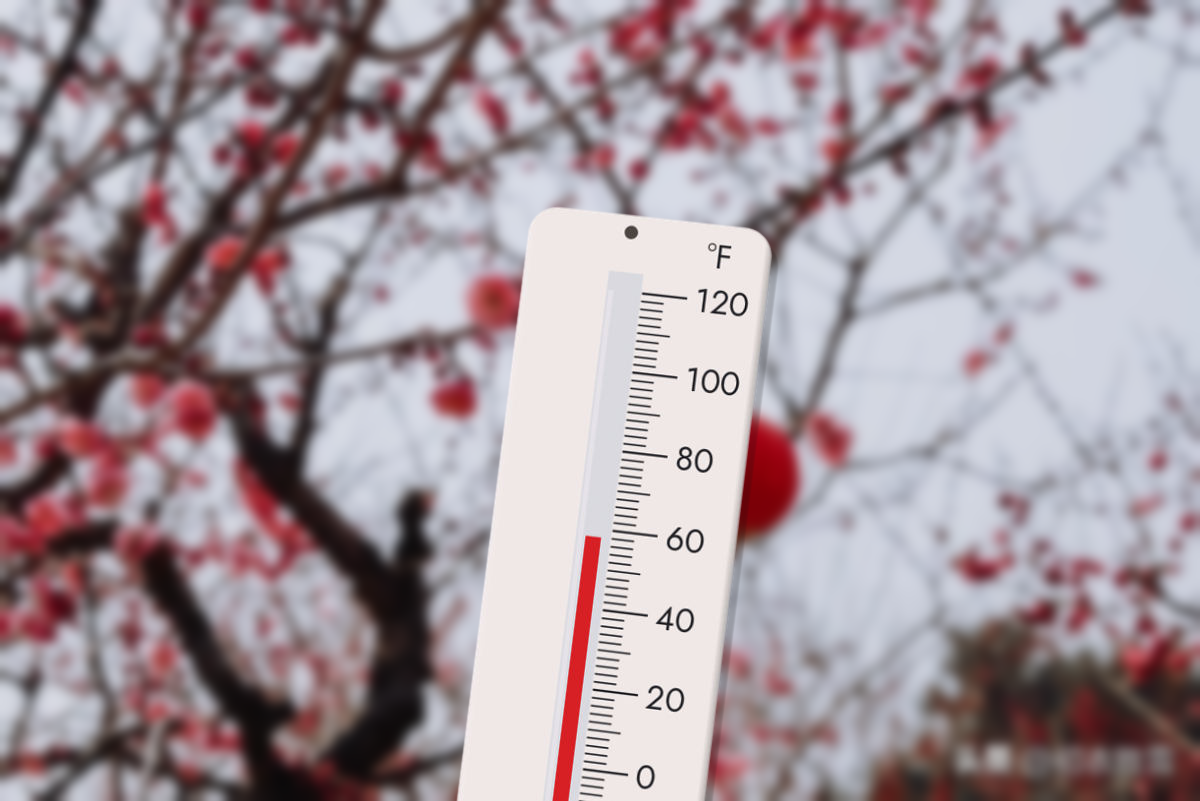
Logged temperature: **58** °F
